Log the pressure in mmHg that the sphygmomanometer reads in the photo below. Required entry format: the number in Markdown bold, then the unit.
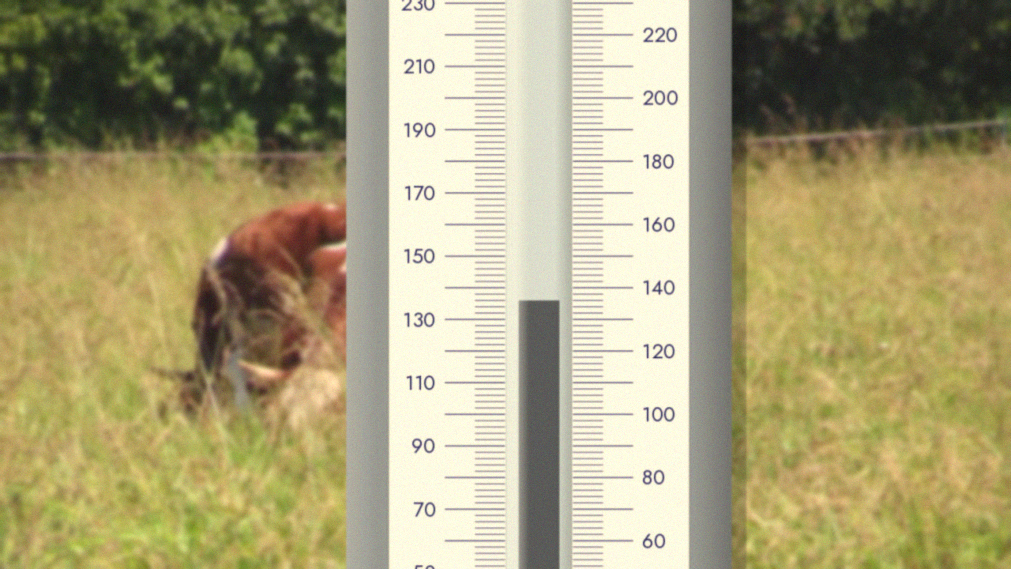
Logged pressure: **136** mmHg
